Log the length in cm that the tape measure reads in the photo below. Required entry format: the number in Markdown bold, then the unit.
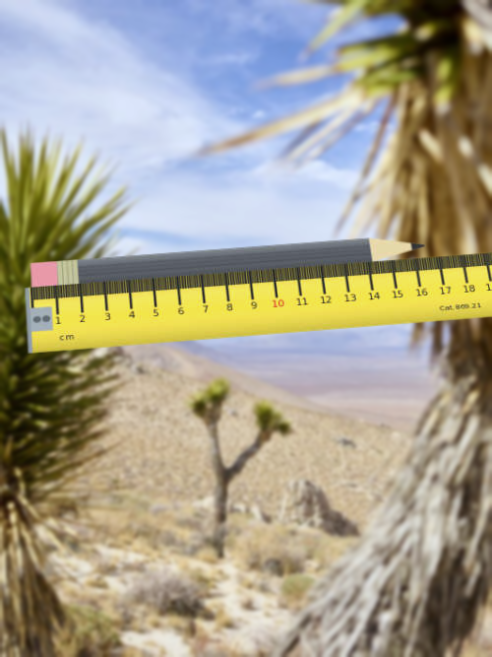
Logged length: **16.5** cm
